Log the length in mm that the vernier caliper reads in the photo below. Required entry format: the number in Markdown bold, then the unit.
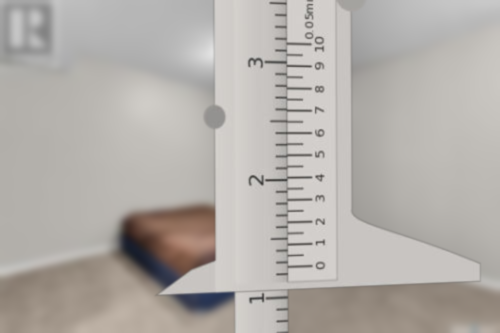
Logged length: **12.6** mm
